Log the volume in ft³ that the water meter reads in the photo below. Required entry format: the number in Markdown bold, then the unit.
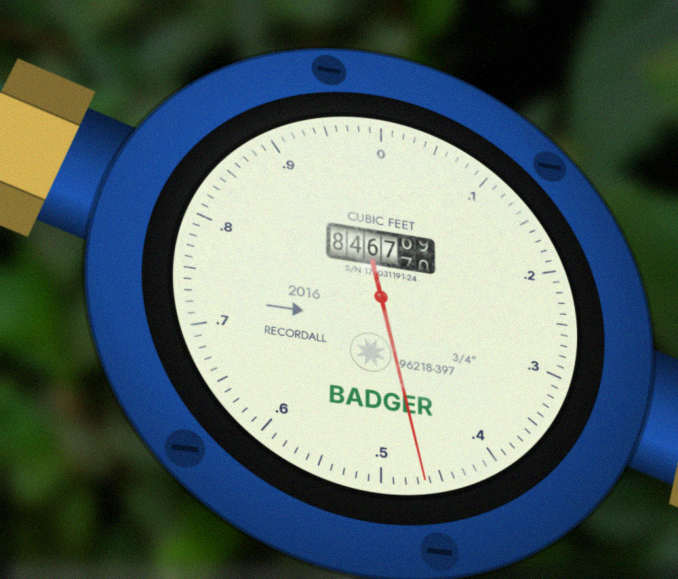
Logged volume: **846769.46** ft³
